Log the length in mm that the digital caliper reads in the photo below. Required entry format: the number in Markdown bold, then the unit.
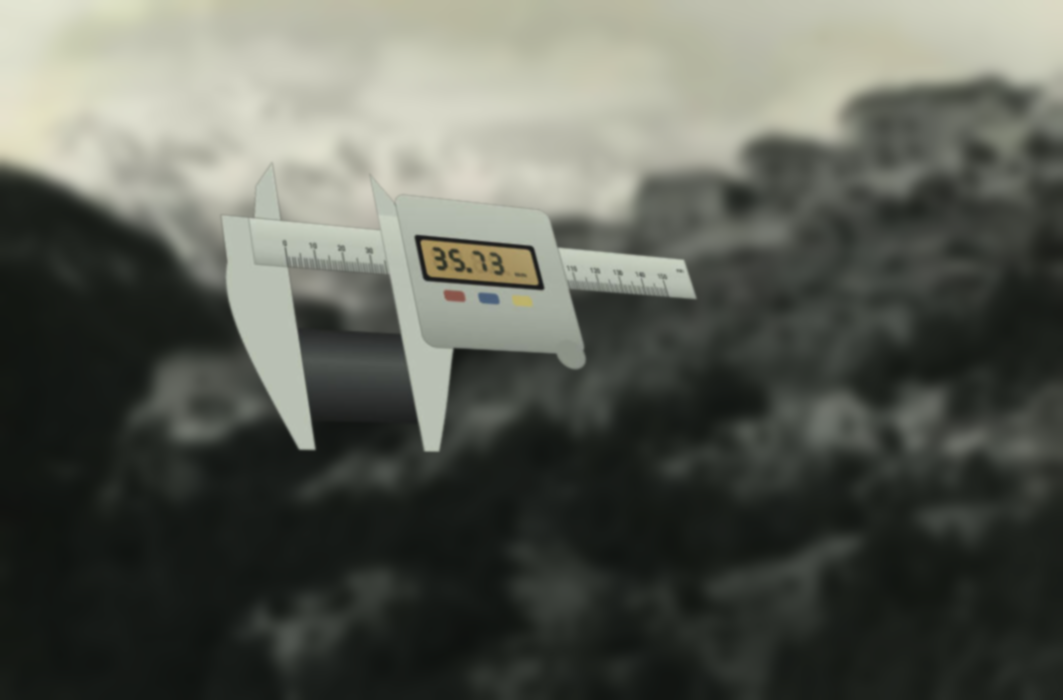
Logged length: **35.73** mm
